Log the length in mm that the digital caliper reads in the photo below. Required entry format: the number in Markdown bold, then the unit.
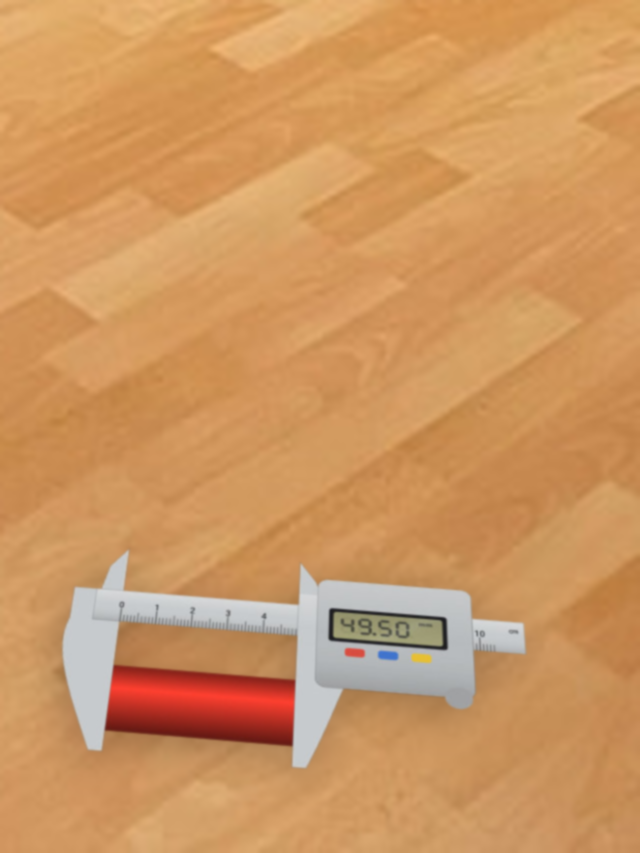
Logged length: **49.50** mm
